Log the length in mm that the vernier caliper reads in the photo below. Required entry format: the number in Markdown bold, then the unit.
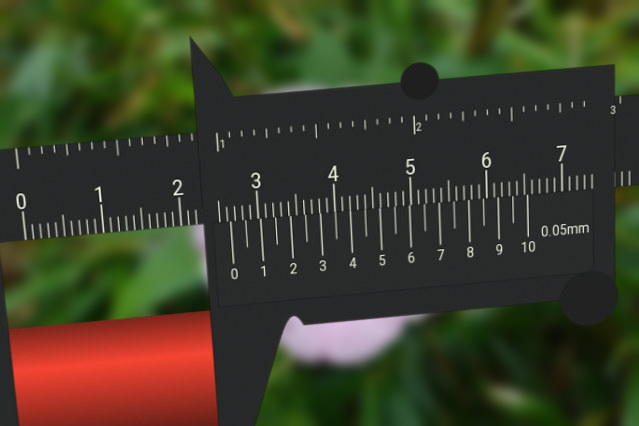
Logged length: **26.4** mm
